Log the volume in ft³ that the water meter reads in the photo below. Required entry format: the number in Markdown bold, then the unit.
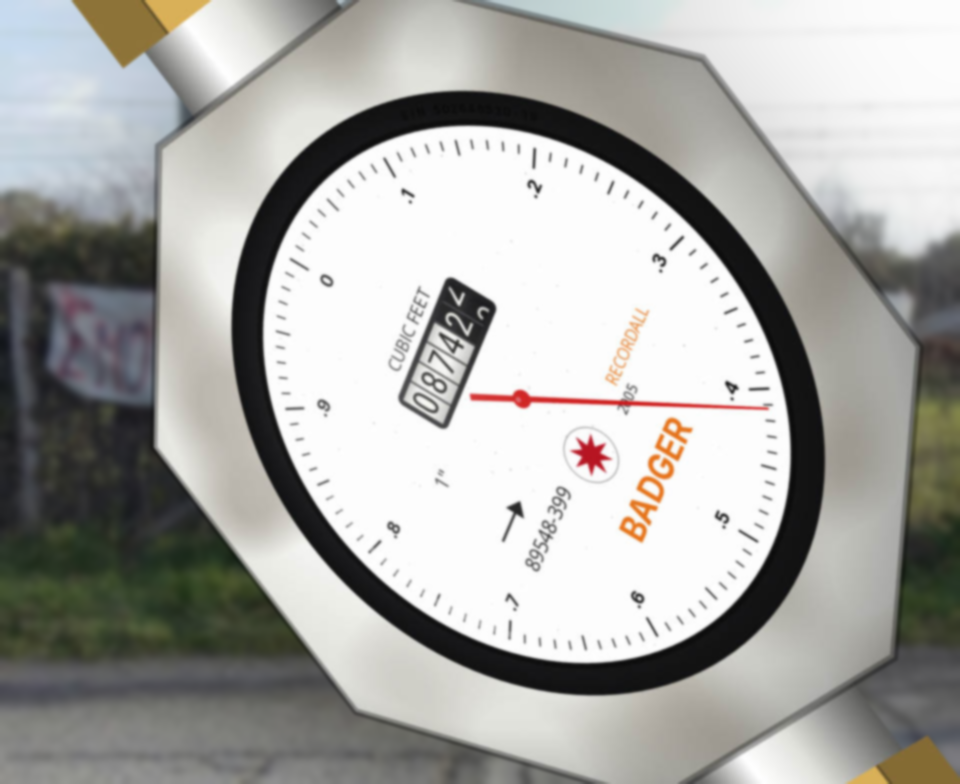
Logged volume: **87422.41** ft³
